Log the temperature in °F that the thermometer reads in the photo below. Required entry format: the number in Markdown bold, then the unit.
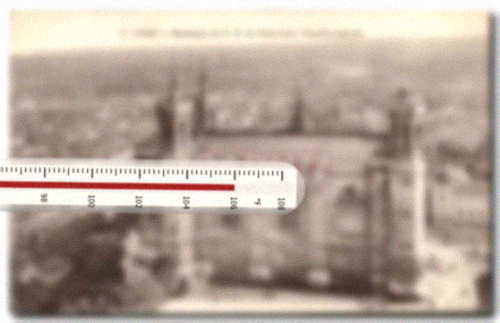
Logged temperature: **106** °F
